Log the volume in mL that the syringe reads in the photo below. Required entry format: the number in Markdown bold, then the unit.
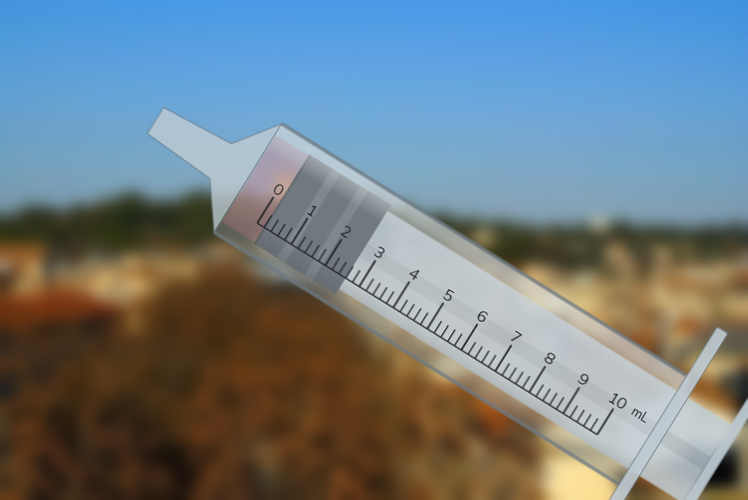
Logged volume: **0.2** mL
